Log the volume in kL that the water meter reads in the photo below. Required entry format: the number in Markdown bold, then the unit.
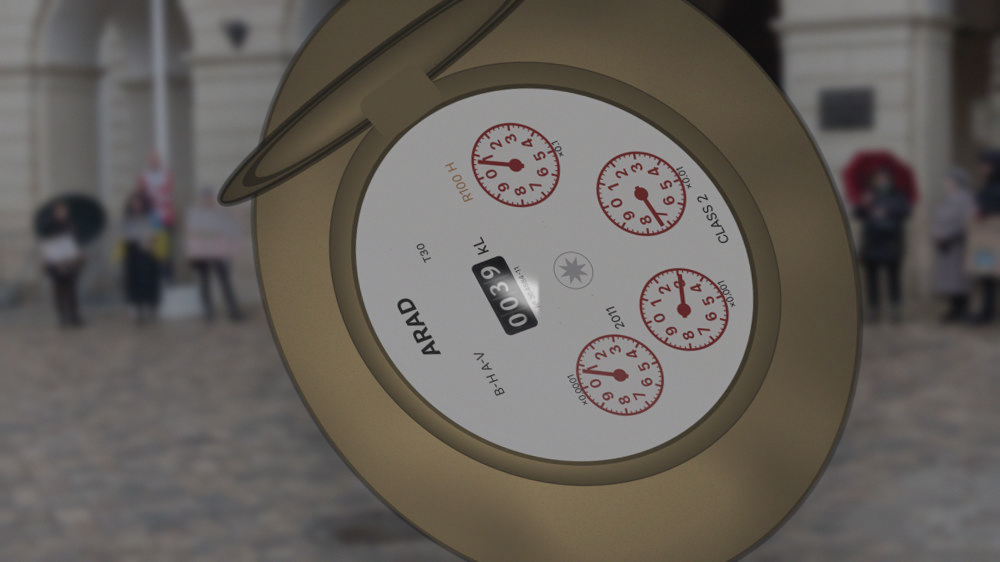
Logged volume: **39.0730** kL
